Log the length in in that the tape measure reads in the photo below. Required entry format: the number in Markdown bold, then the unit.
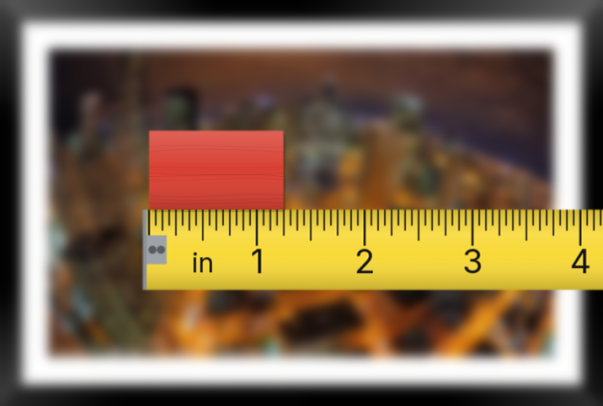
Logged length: **1.25** in
